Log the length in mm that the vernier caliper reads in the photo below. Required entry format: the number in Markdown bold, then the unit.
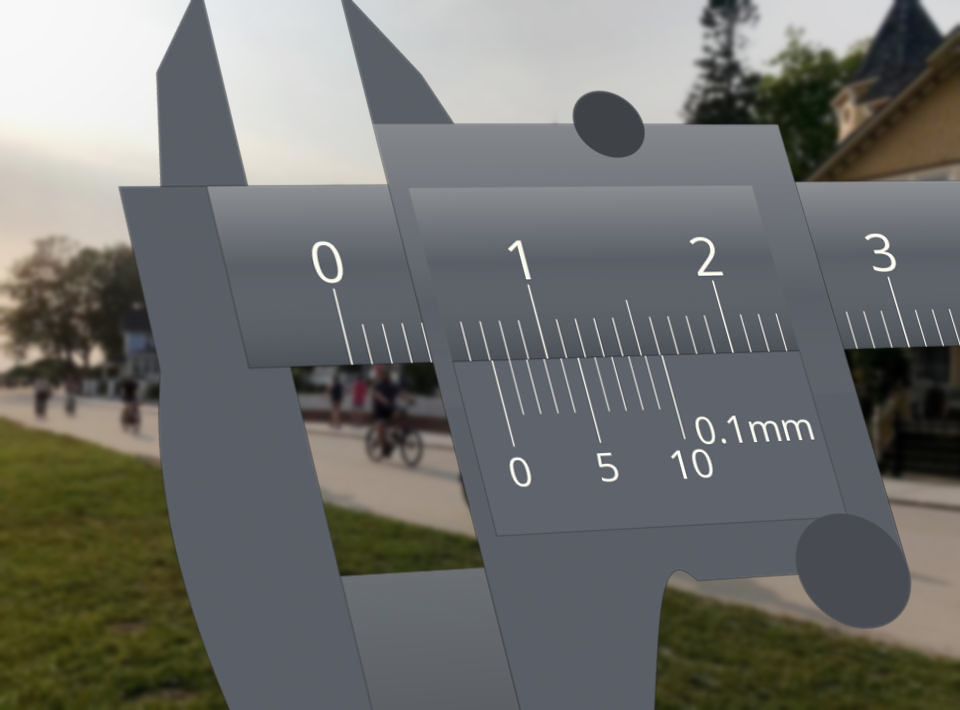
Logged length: **7.1** mm
